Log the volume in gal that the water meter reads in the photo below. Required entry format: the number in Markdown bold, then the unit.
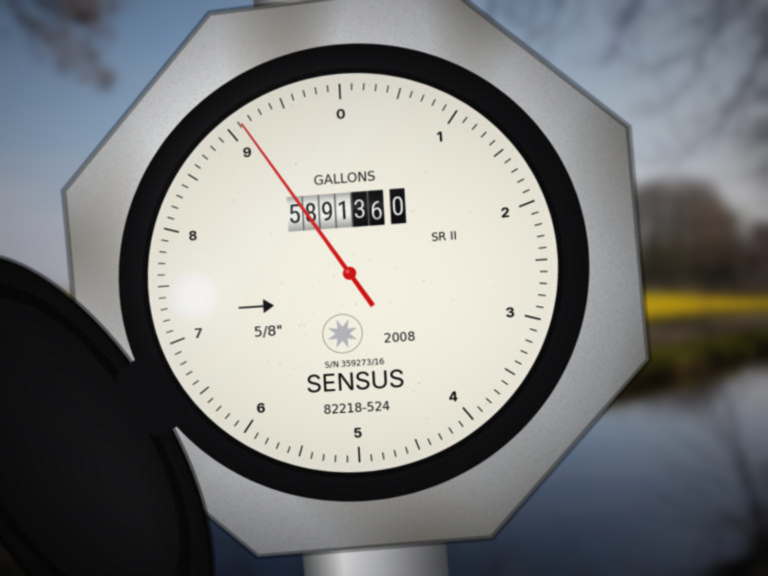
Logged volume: **5891359.1** gal
